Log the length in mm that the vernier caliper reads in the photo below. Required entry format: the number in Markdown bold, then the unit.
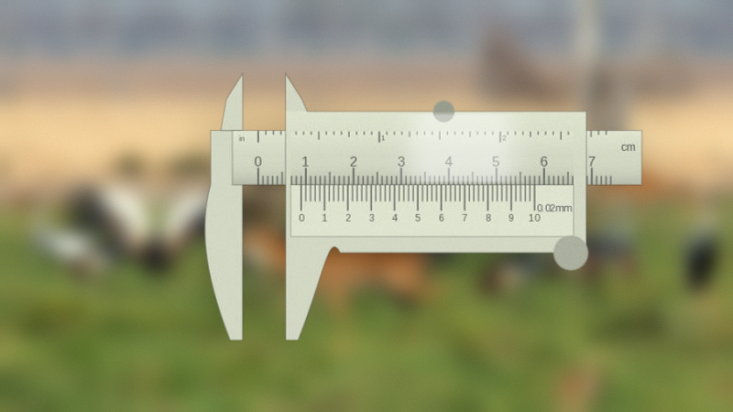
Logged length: **9.0** mm
